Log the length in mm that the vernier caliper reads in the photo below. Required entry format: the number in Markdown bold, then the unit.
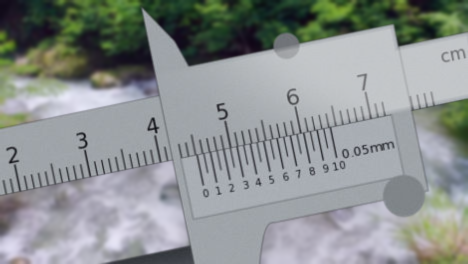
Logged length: **45.2** mm
